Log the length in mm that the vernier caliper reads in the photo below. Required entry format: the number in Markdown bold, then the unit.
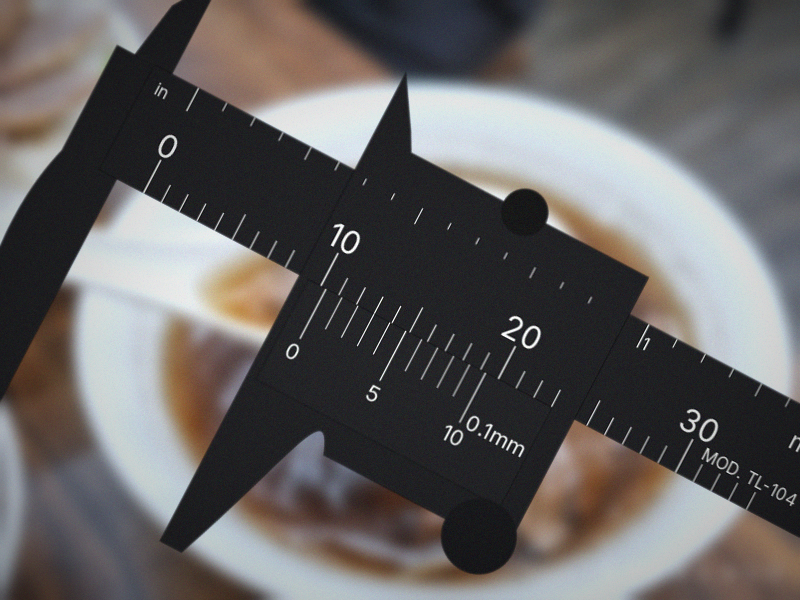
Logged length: **10.3** mm
